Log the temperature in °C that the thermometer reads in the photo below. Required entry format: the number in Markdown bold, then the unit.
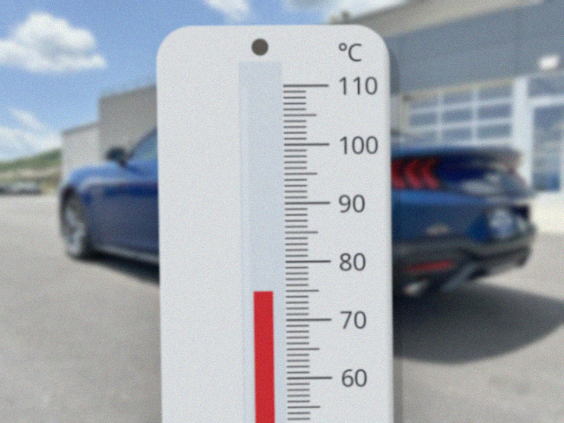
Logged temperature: **75** °C
